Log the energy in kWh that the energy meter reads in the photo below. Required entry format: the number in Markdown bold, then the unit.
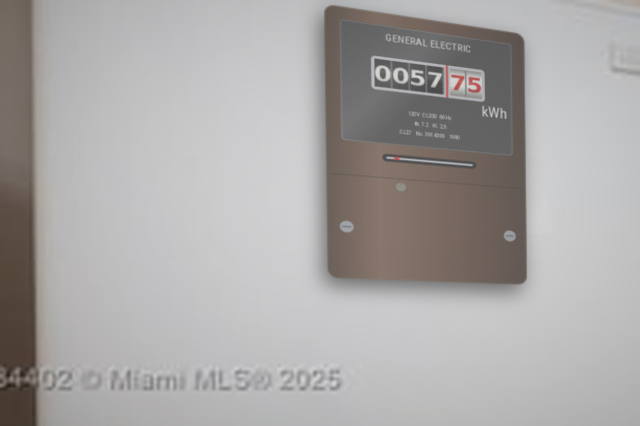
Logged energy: **57.75** kWh
